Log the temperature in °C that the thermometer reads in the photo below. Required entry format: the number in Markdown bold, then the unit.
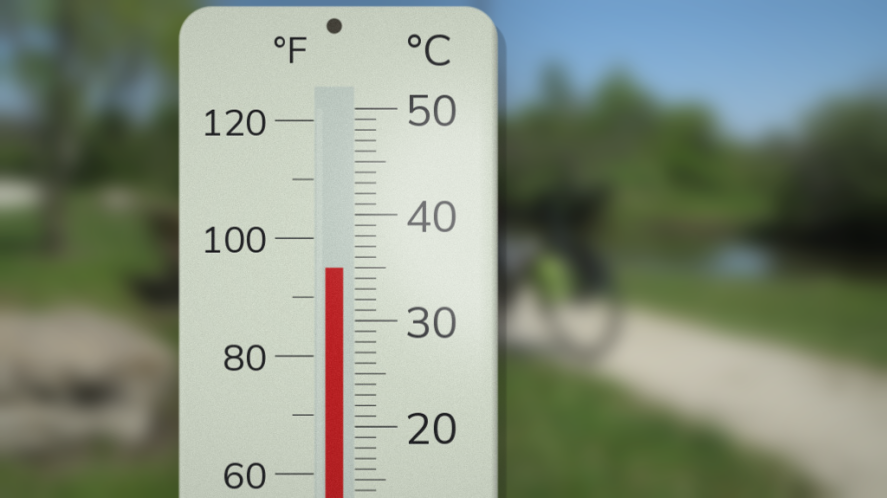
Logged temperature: **35** °C
